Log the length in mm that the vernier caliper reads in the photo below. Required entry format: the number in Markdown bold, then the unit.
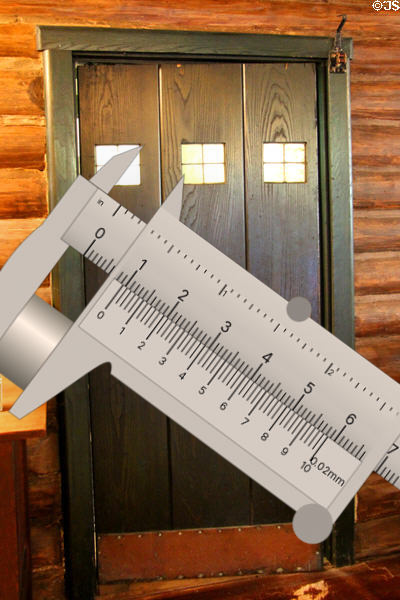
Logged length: **9.5** mm
